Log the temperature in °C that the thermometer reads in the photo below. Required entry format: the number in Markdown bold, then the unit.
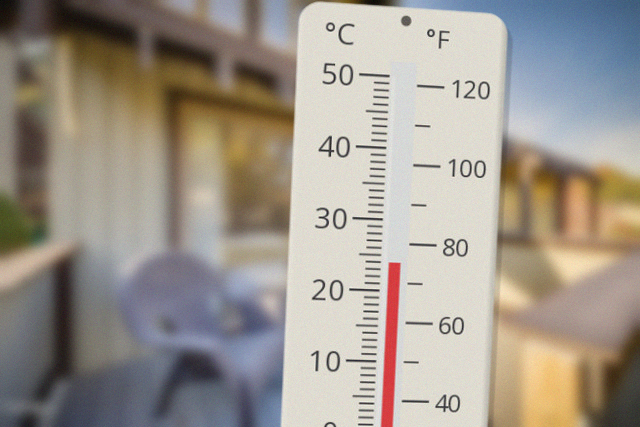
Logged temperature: **24** °C
